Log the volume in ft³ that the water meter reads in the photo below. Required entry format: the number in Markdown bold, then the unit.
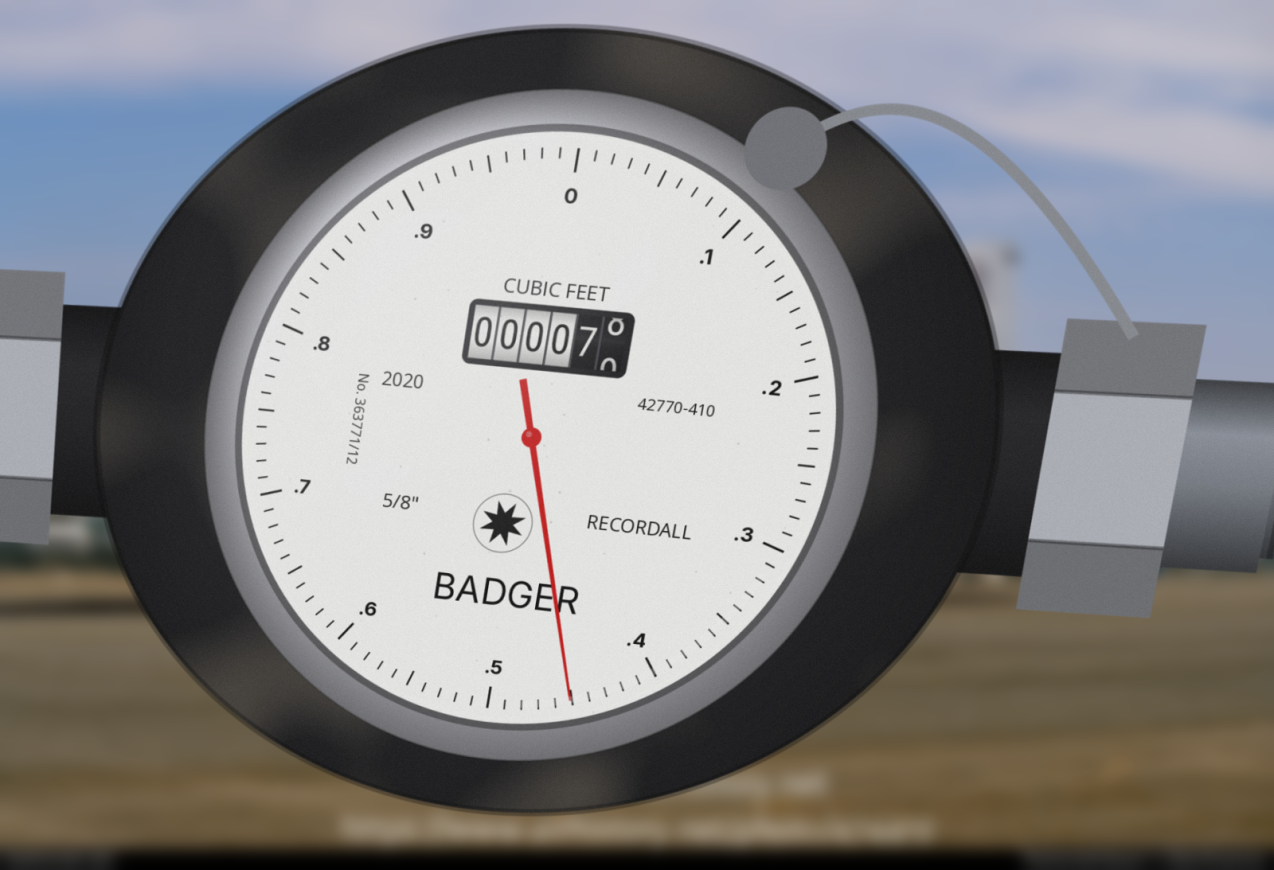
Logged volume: **78.45** ft³
